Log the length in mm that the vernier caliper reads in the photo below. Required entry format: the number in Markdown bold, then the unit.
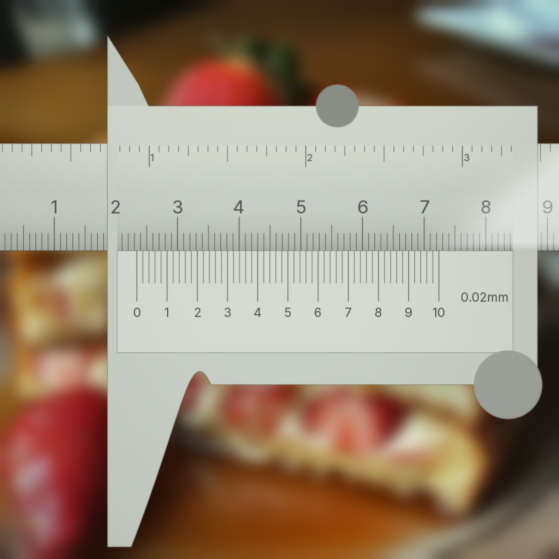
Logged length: **23.4** mm
